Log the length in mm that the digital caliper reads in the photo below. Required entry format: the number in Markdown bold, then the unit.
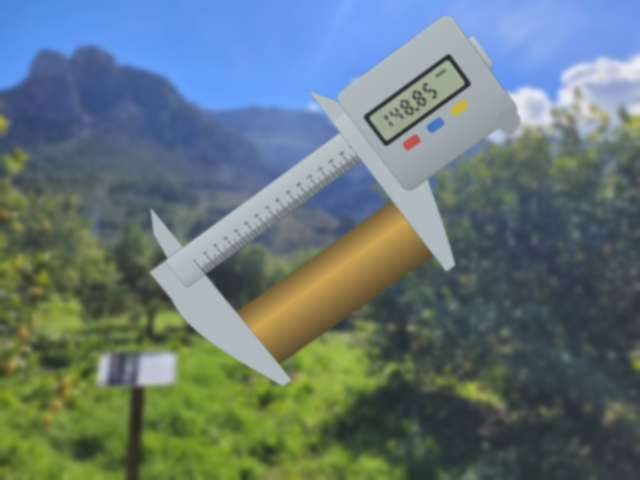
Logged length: **148.85** mm
